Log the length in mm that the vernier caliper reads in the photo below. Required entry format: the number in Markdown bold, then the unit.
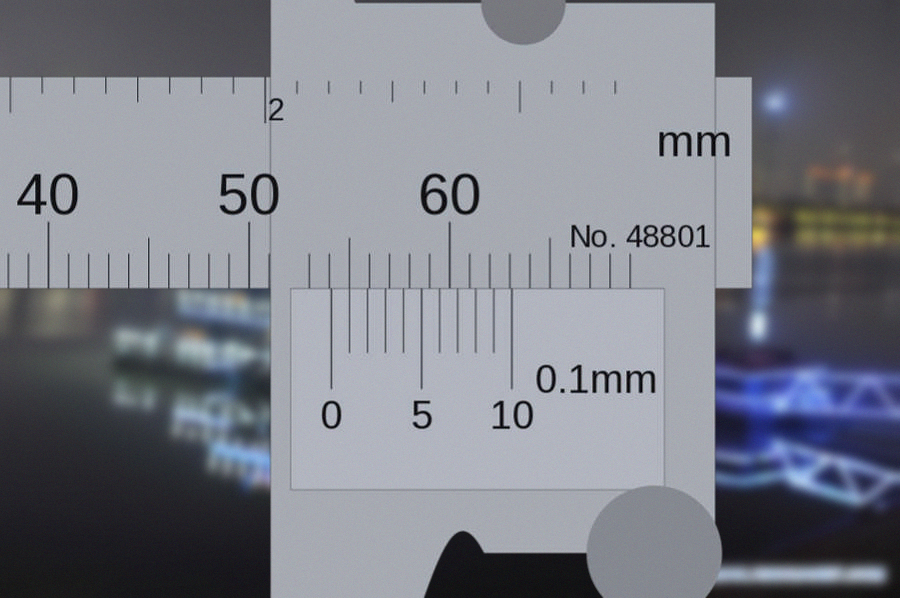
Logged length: **54.1** mm
